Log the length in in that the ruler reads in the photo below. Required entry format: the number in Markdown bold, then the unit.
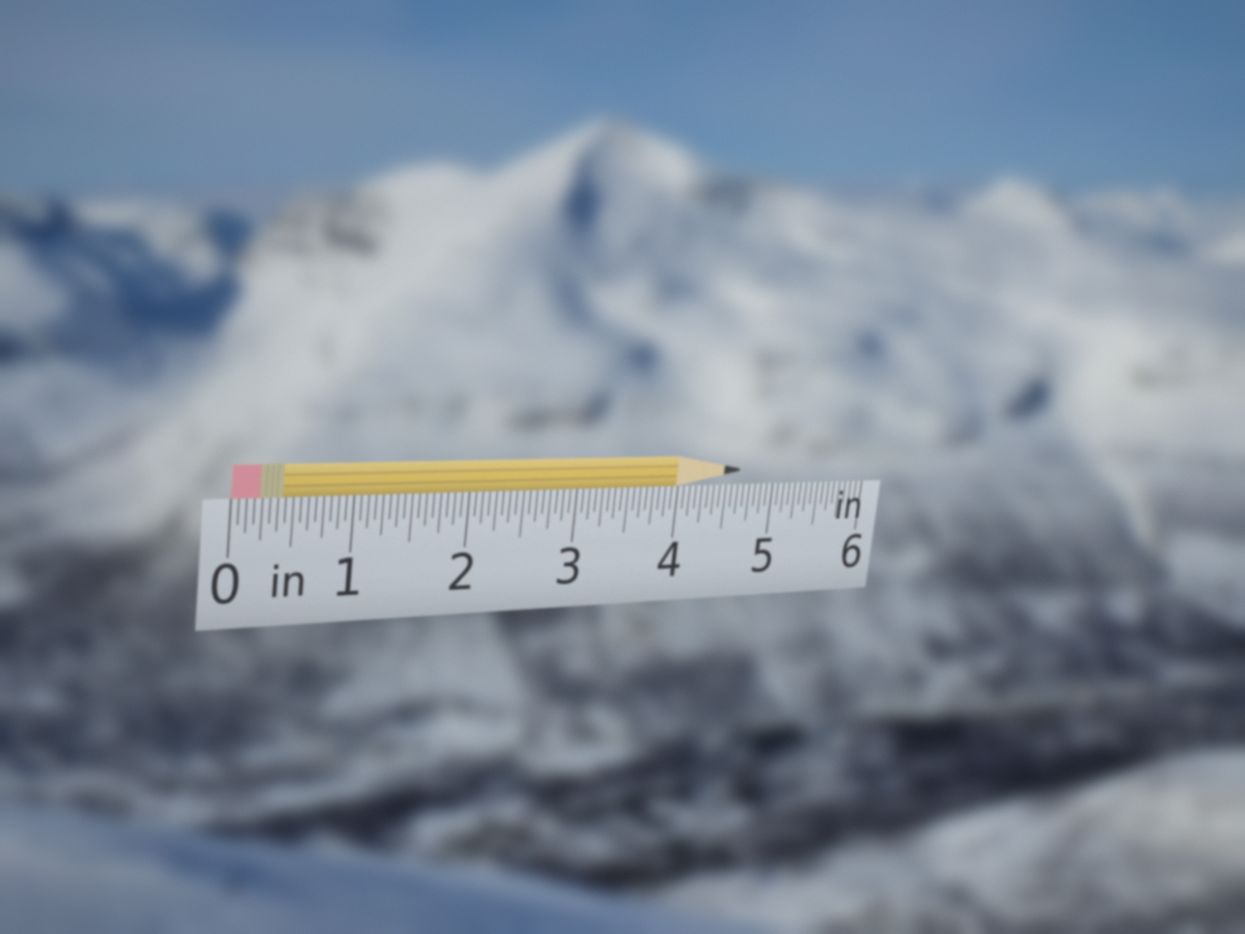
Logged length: **4.625** in
